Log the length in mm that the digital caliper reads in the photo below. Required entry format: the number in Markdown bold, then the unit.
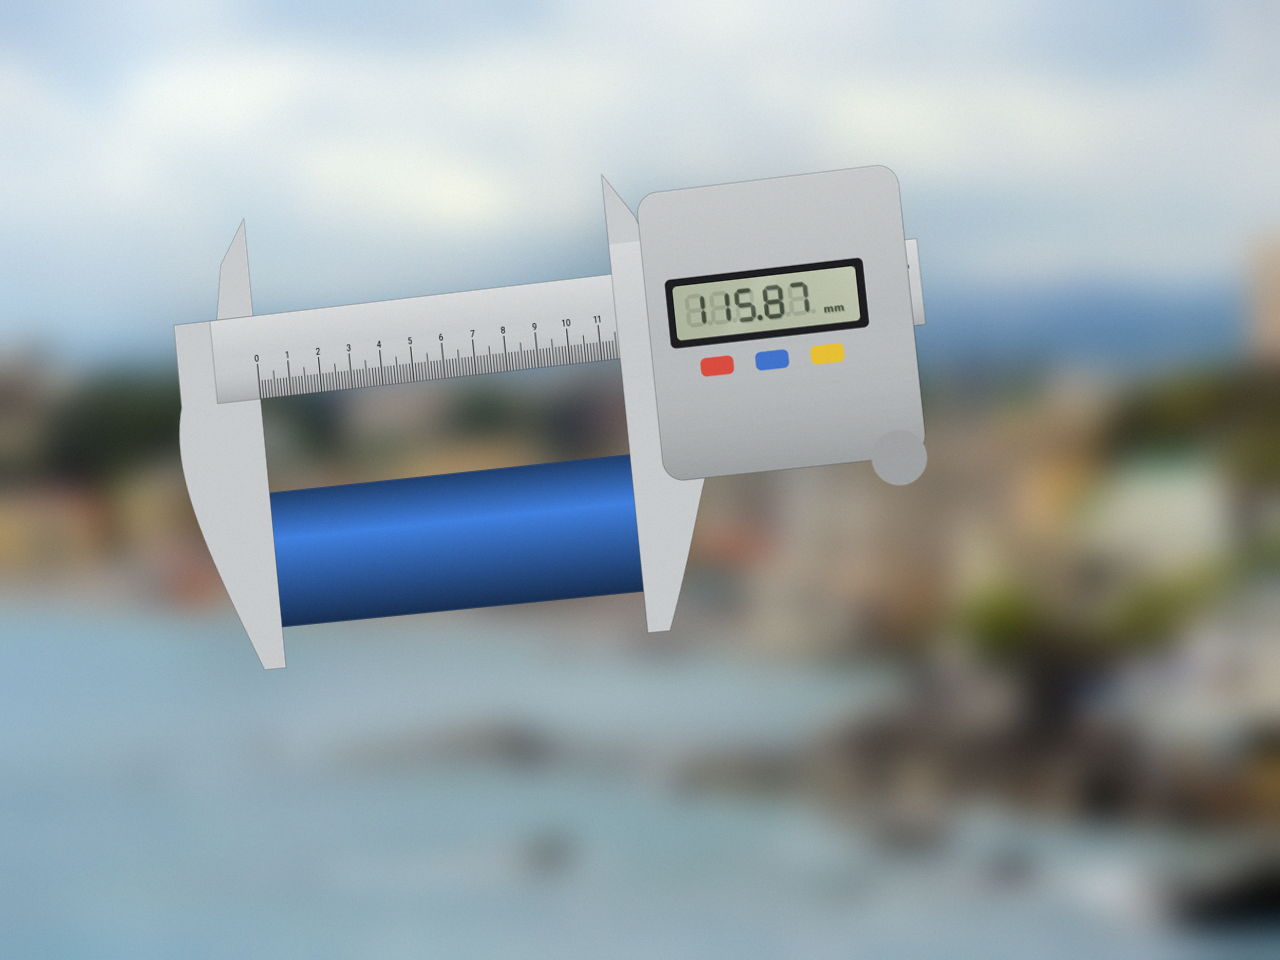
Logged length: **115.87** mm
